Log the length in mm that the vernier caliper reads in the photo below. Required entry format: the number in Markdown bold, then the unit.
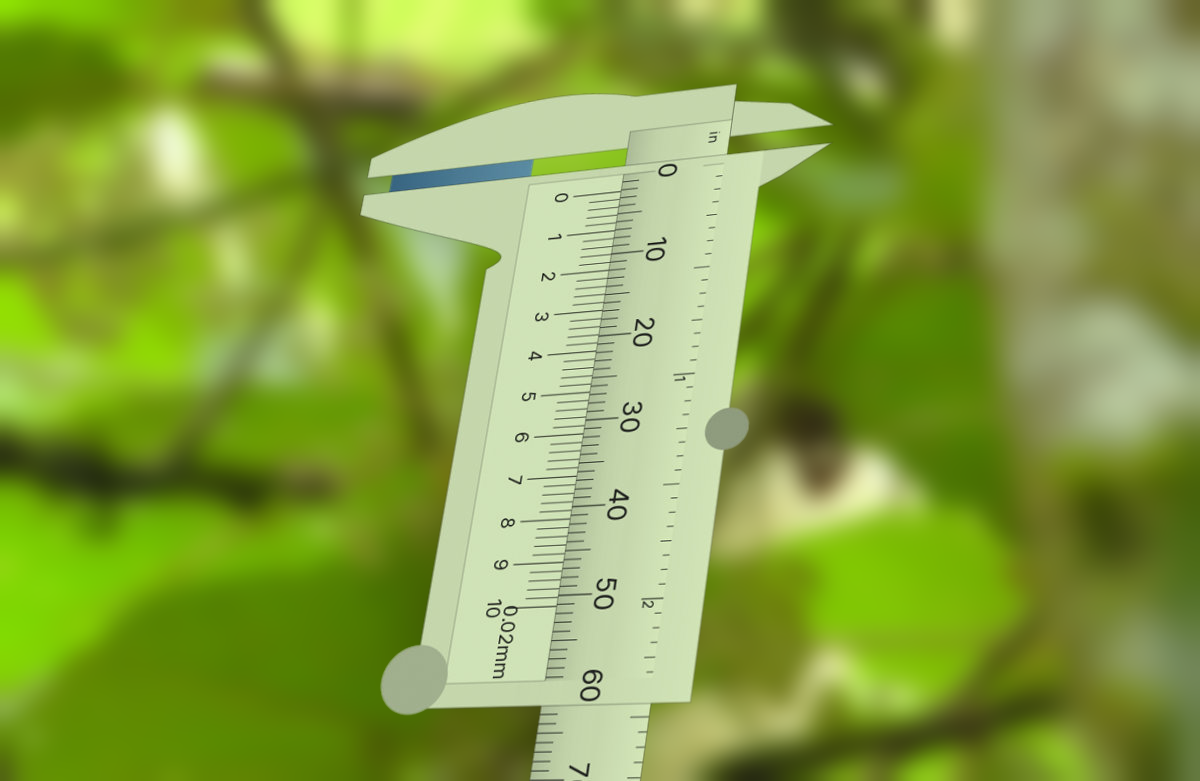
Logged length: **2.2** mm
